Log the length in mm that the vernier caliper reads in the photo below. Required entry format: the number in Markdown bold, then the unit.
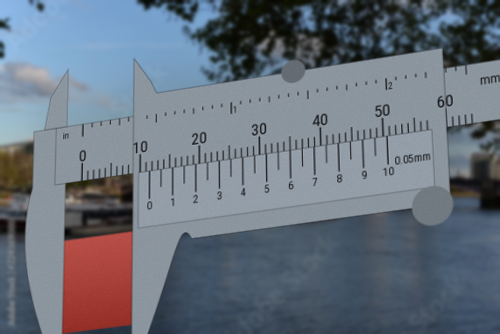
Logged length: **11.6** mm
